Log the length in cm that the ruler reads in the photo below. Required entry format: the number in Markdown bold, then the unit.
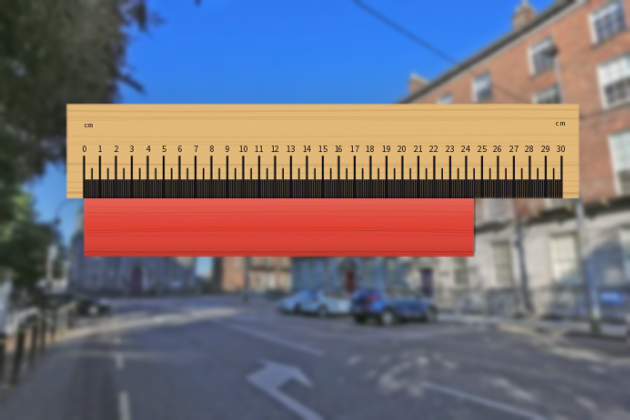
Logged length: **24.5** cm
